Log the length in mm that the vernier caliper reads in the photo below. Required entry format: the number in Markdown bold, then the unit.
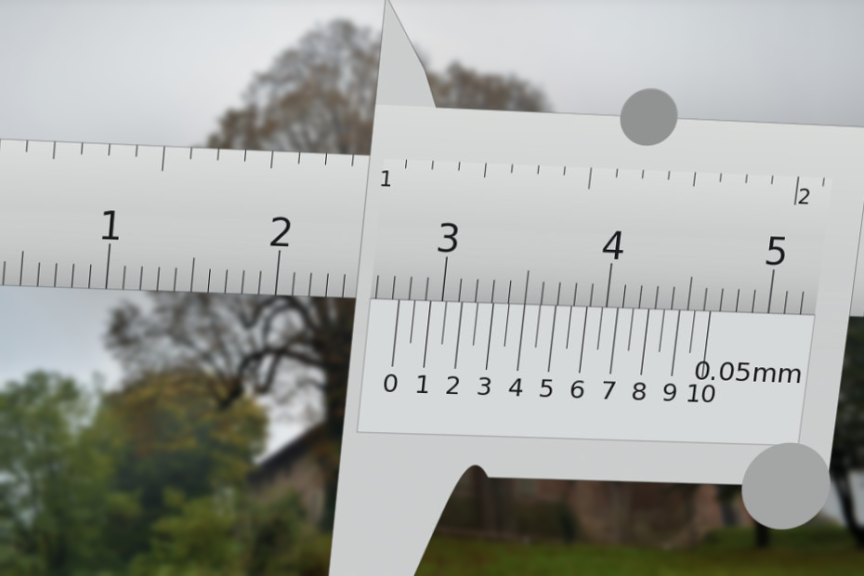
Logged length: **27.4** mm
